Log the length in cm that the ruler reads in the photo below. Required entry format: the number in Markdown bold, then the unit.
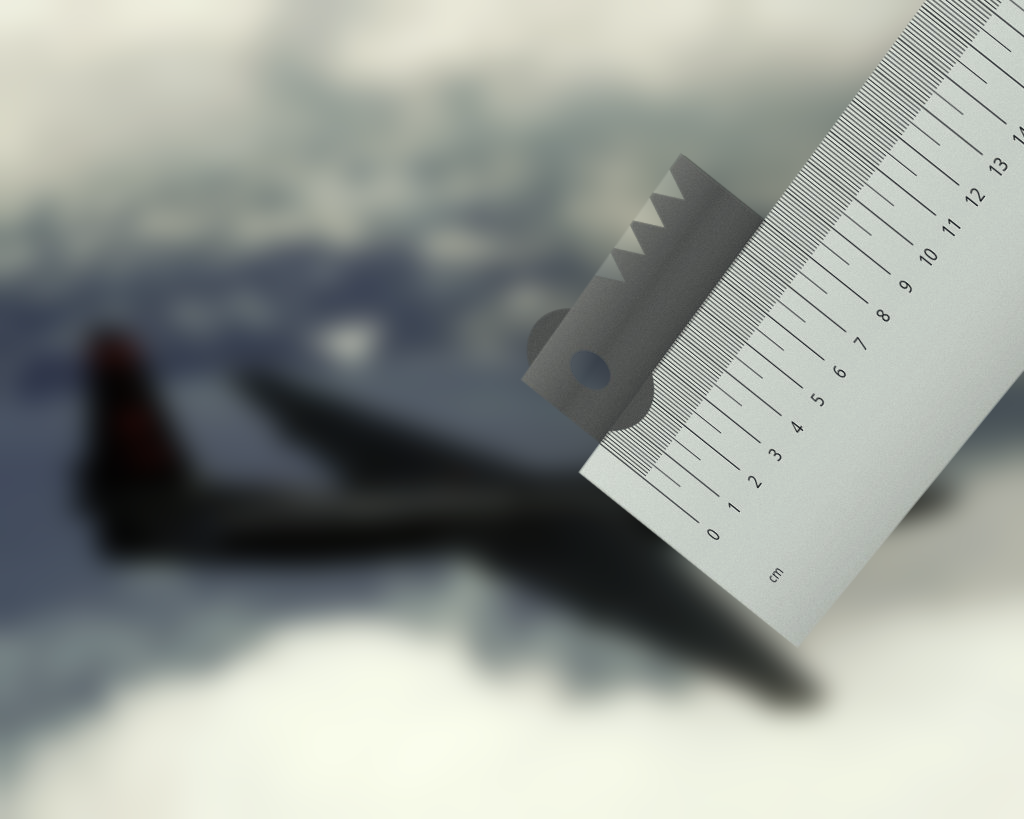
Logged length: **8** cm
